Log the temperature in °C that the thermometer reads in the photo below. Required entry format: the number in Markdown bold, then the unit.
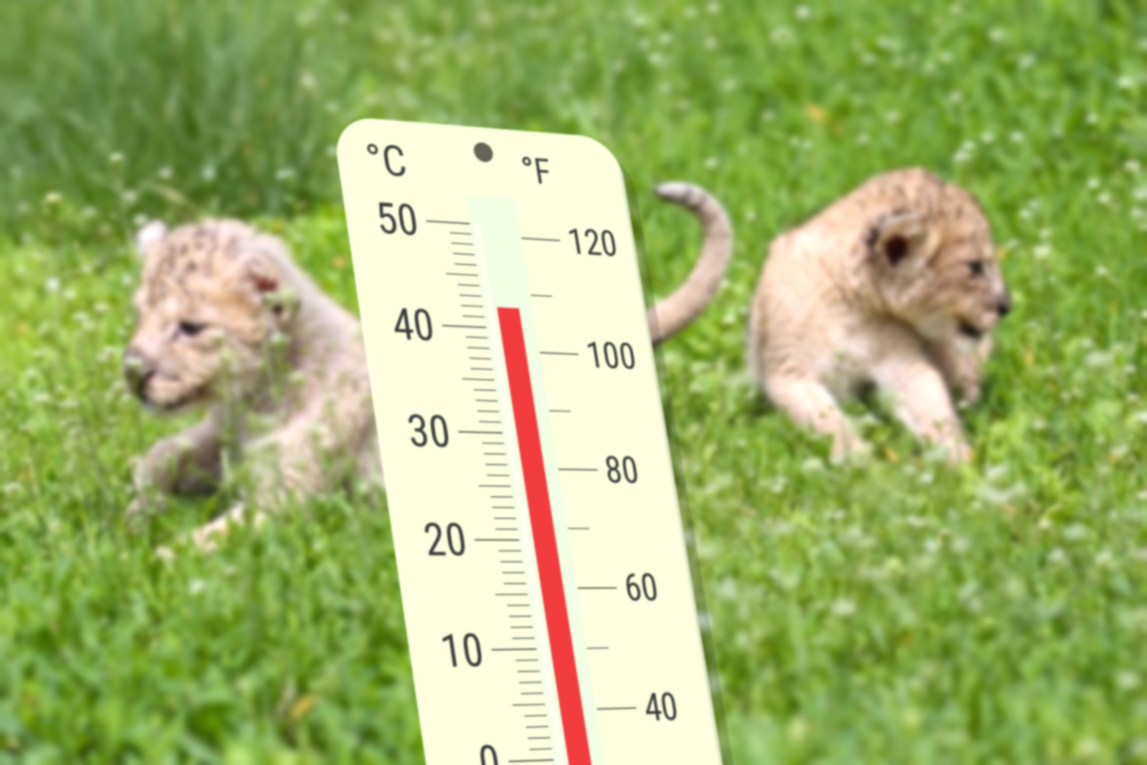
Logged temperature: **42** °C
